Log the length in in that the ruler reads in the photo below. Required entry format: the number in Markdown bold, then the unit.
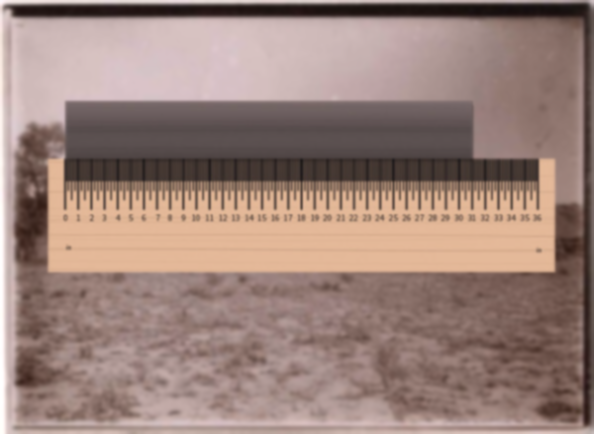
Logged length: **31** in
